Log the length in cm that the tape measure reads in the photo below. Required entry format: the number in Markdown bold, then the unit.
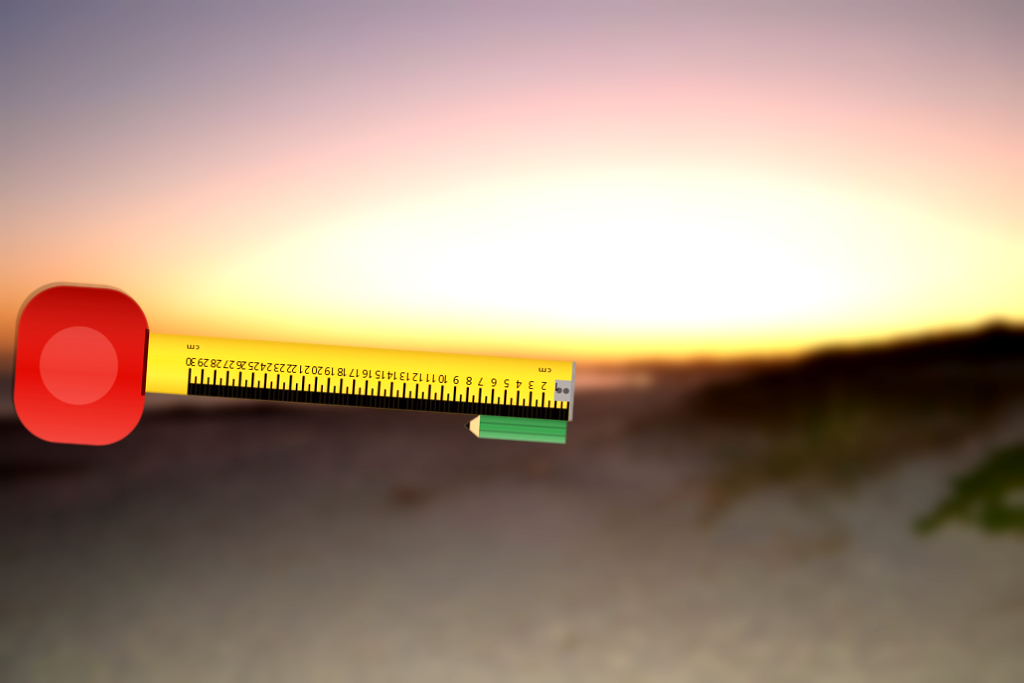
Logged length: **8** cm
